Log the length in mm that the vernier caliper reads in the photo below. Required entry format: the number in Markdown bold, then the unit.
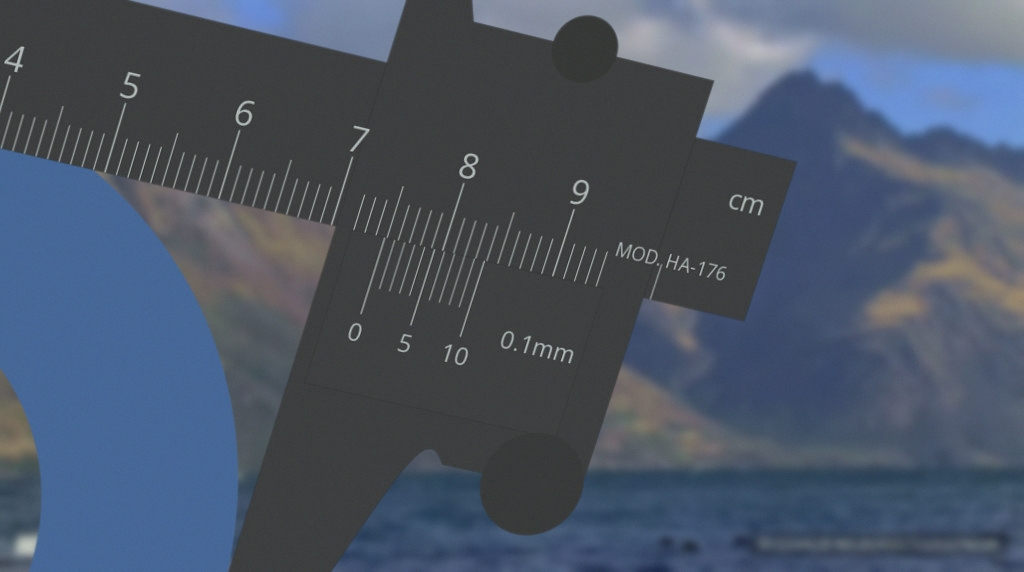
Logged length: **74.8** mm
